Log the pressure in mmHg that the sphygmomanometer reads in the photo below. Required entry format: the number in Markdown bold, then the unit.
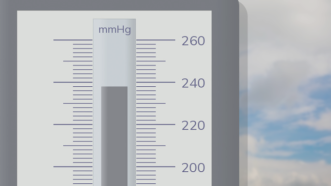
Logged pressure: **238** mmHg
